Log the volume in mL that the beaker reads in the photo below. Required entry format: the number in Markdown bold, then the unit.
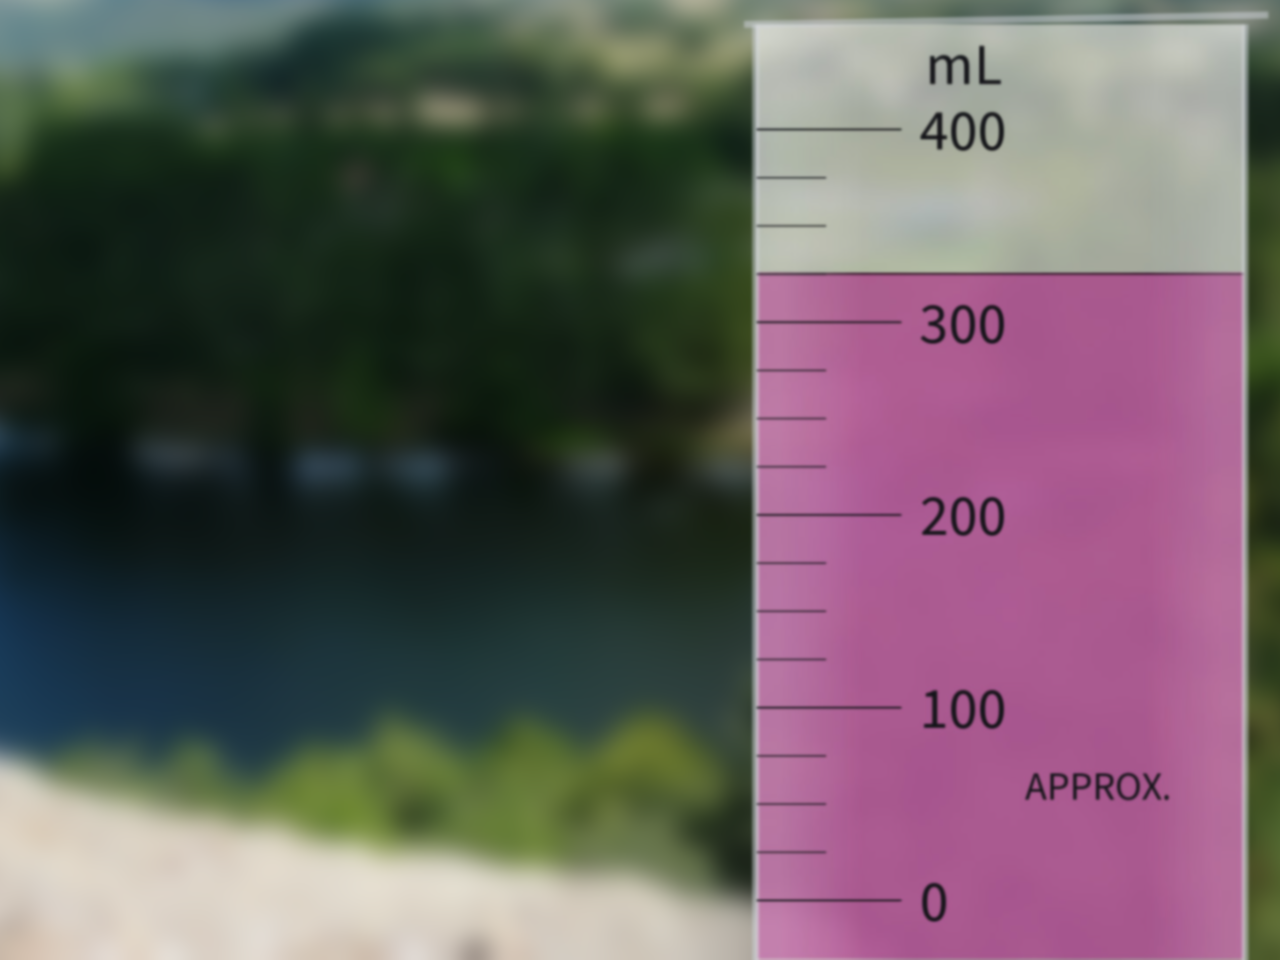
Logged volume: **325** mL
